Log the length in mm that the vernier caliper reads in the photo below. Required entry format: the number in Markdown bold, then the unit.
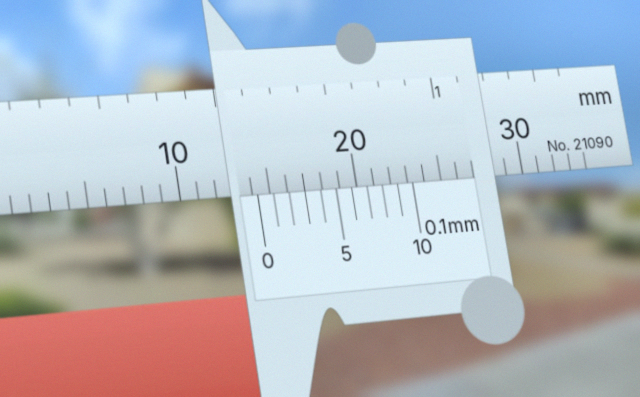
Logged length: **14.3** mm
